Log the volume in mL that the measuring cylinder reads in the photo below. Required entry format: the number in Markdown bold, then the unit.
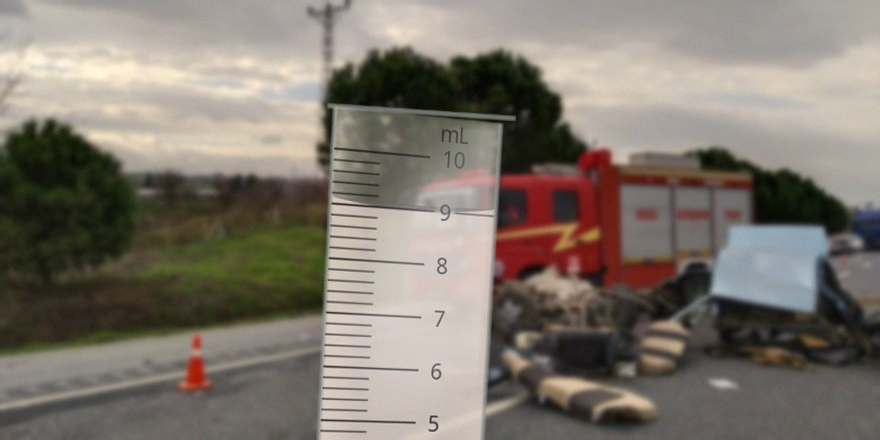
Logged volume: **9** mL
